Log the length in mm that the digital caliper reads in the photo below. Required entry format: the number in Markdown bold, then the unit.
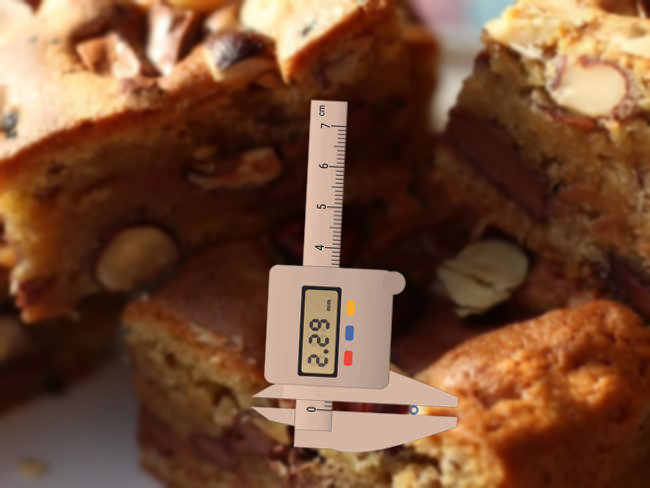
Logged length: **2.29** mm
